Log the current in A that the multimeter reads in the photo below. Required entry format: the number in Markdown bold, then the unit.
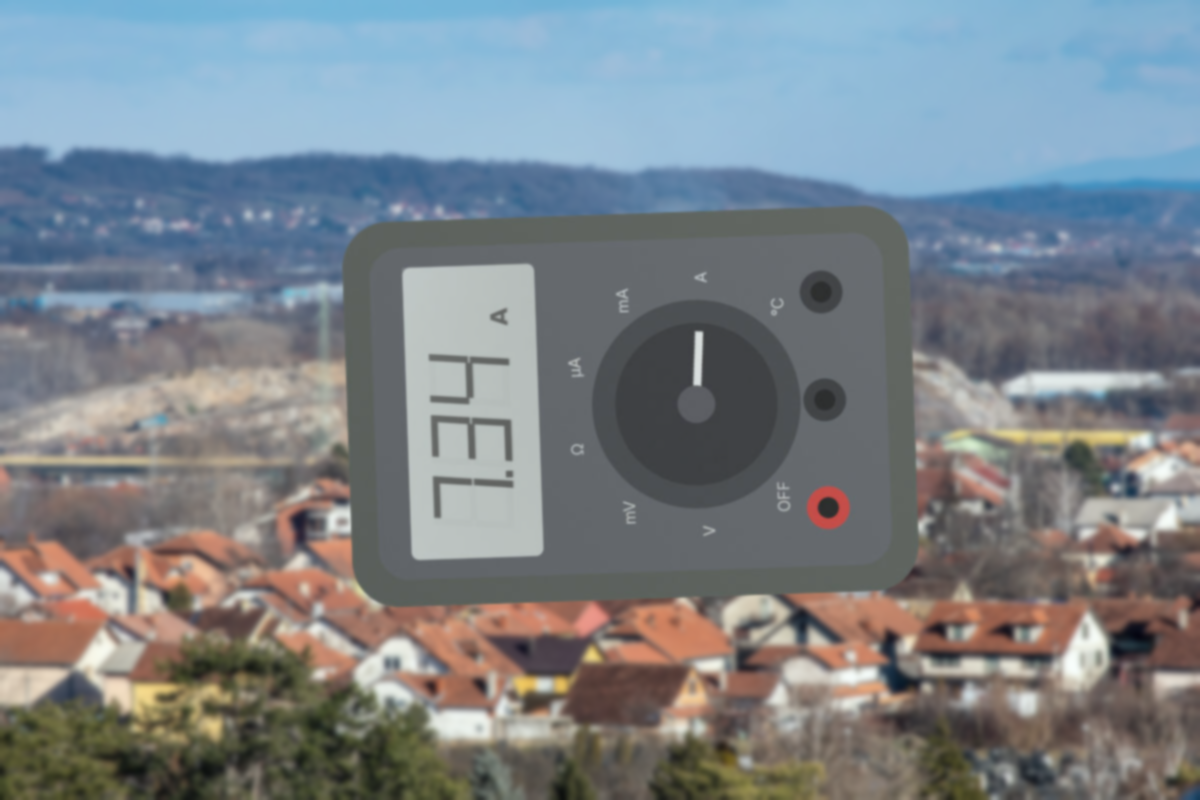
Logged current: **7.34** A
